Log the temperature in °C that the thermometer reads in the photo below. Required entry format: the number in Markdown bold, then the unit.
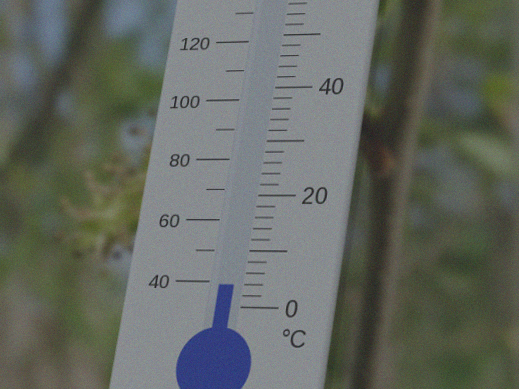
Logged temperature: **4** °C
